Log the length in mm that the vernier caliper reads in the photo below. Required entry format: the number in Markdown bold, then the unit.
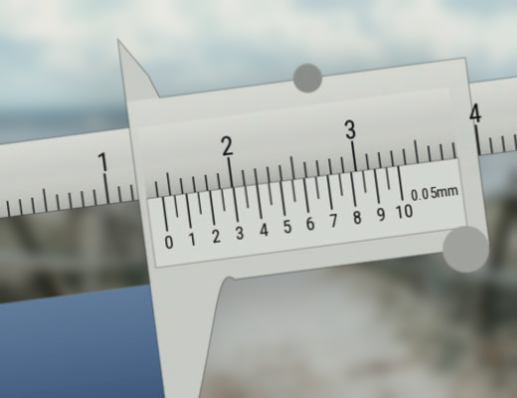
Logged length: **14.4** mm
